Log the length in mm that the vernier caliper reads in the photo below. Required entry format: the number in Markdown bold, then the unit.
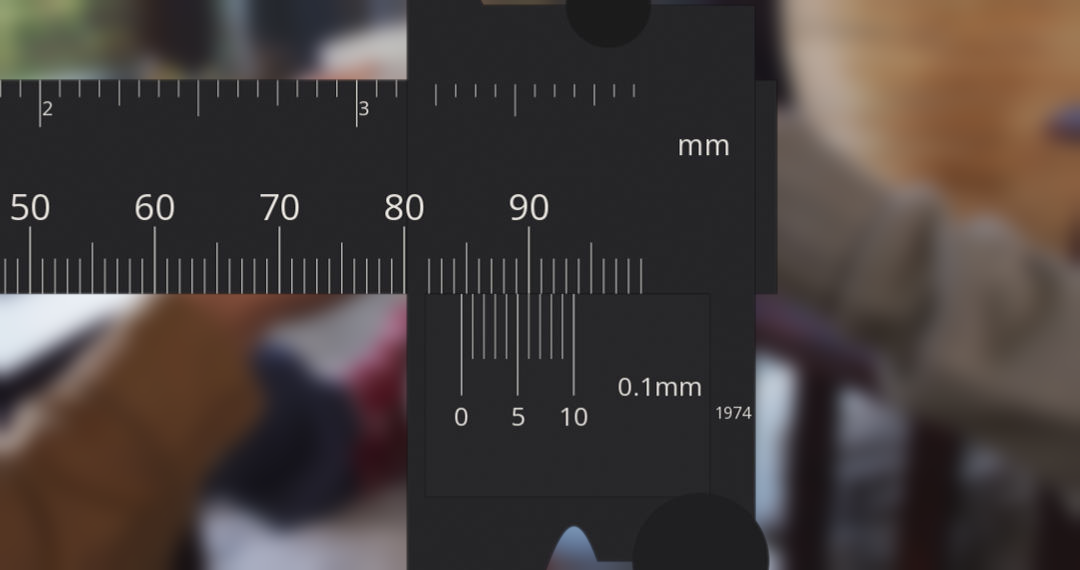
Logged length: **84.6** mm
